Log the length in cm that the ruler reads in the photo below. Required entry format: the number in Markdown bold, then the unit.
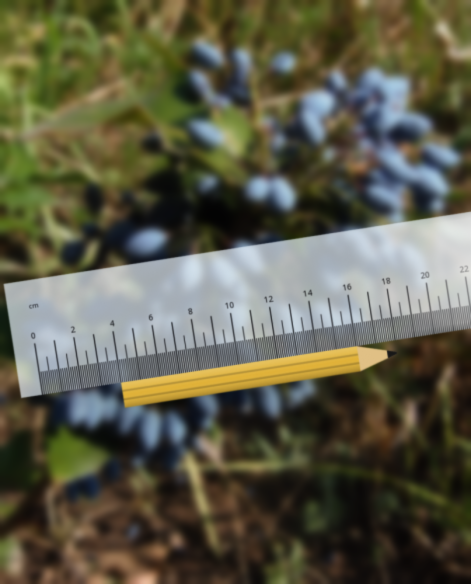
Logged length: **14** cm
